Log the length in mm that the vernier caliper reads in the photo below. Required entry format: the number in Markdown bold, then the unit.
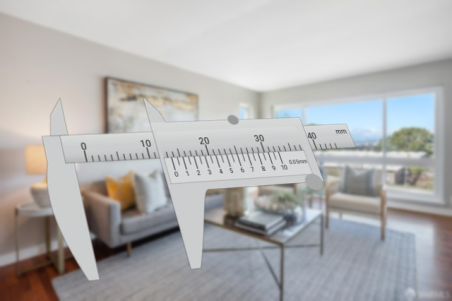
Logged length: **13.6** mm
